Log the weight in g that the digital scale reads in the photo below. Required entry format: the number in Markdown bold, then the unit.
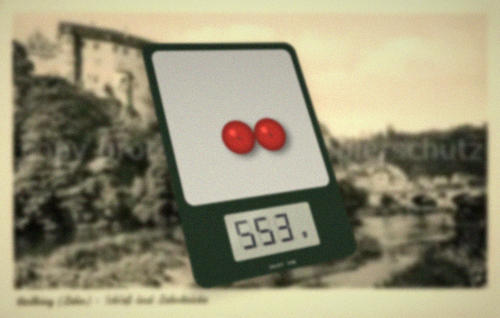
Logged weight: **553** g
